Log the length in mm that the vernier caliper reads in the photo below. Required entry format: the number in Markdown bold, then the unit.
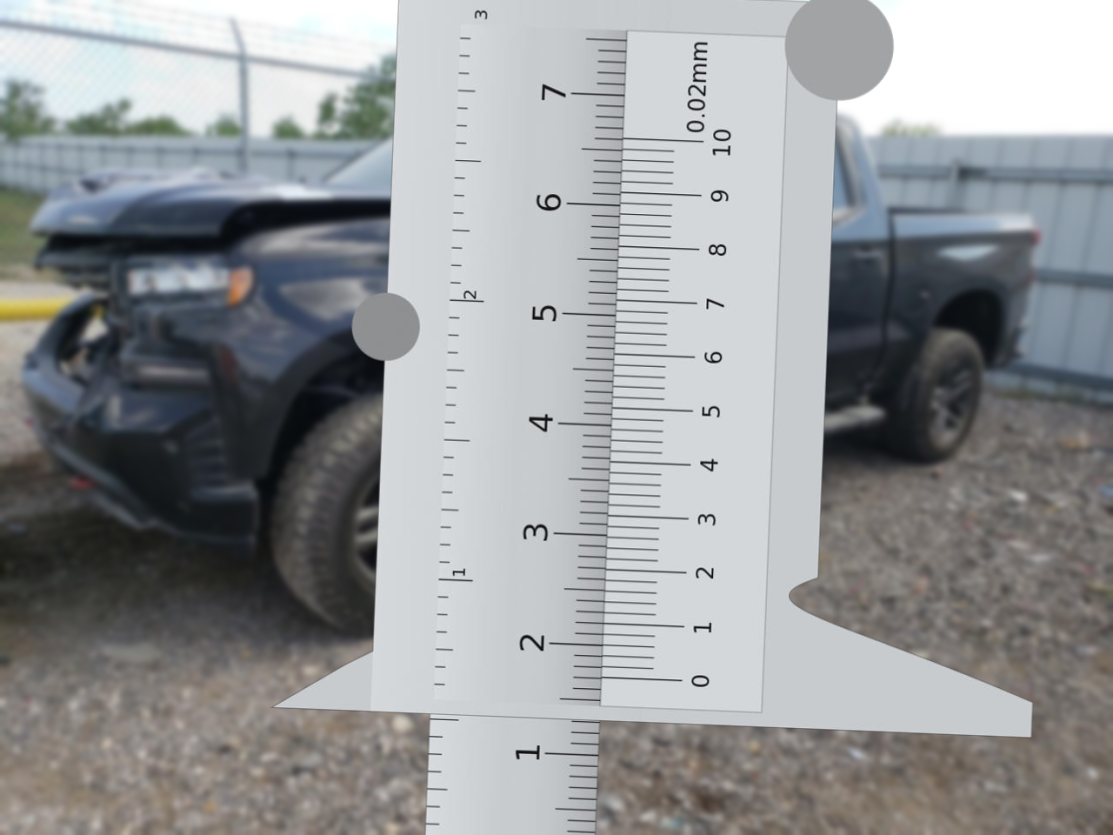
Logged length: **17.1** mm
